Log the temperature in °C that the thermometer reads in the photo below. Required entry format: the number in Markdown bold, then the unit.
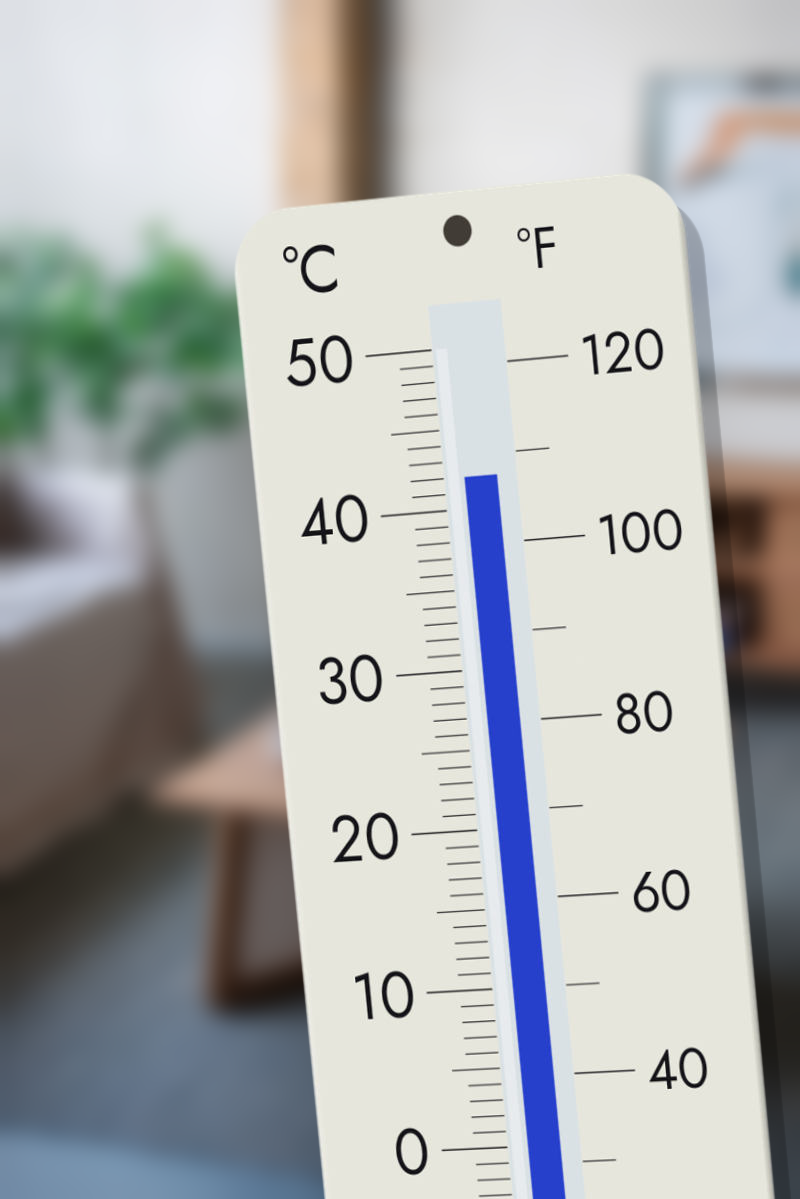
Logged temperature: **42** °C
